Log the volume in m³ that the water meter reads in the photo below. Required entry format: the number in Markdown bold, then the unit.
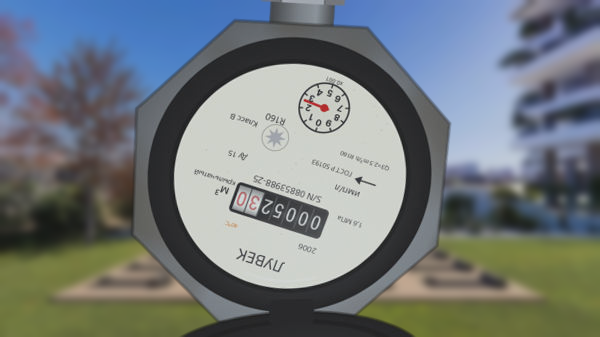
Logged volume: **52.302** m³
